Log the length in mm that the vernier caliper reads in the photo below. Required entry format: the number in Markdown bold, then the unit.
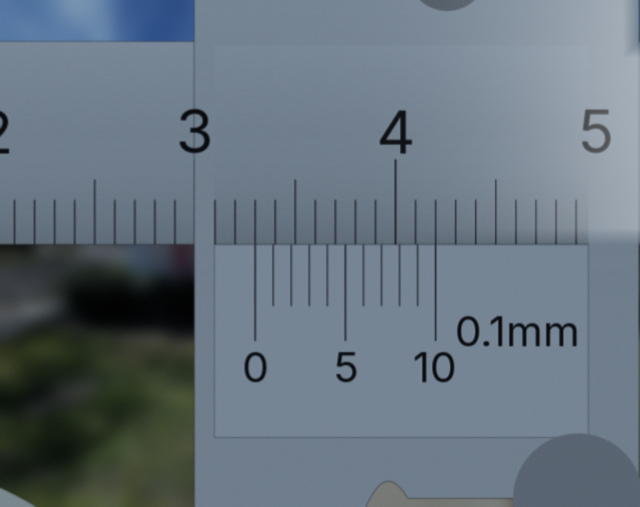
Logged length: **33.0** mm
